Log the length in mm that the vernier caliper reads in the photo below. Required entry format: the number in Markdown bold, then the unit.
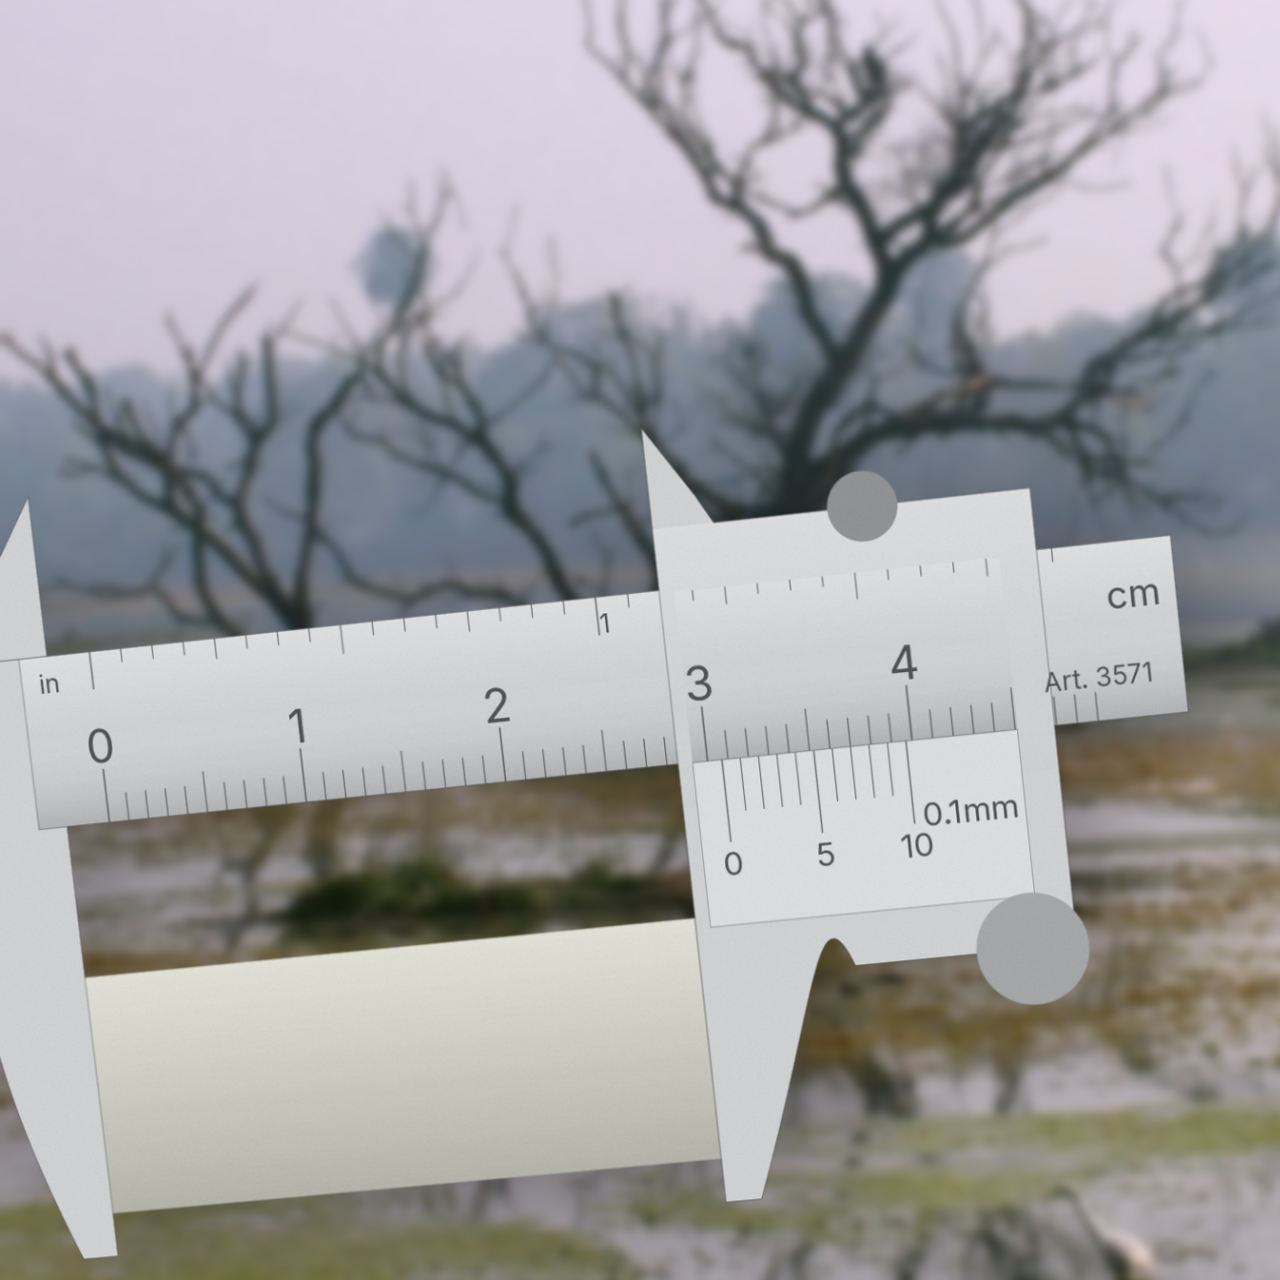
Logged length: **30.7** mm
